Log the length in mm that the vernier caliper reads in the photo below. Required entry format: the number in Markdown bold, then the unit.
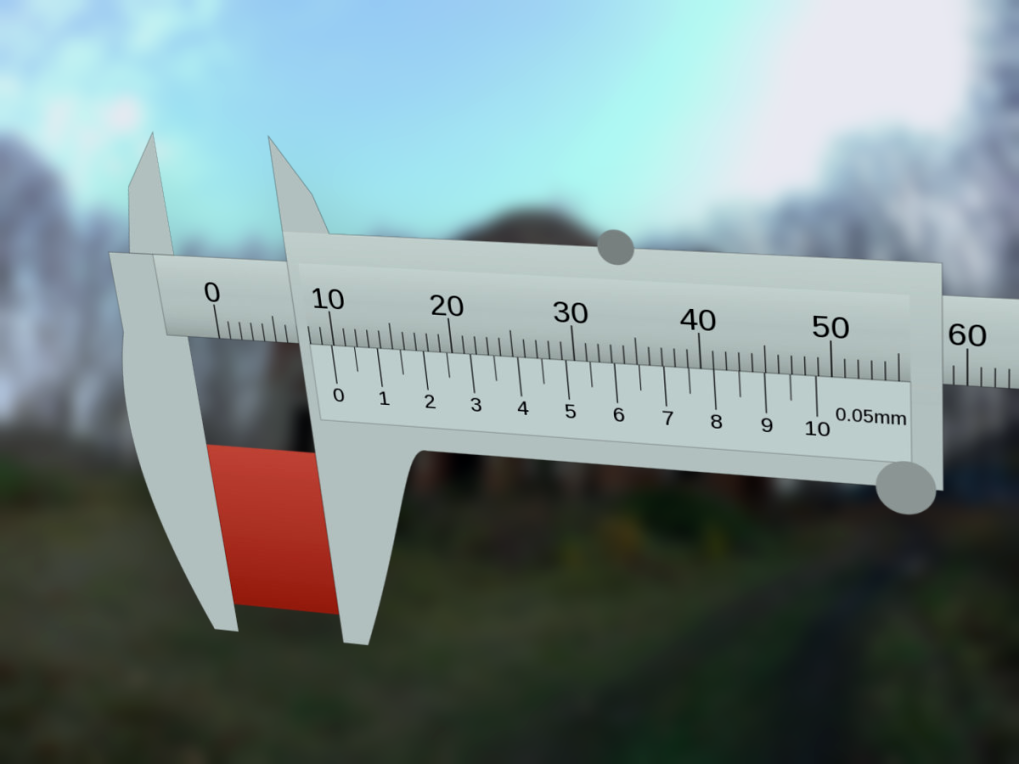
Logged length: **9.8** mm
